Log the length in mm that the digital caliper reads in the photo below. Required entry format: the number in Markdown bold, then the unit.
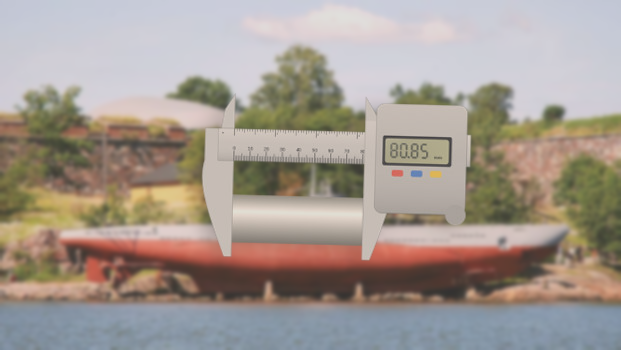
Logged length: **80.85** mm
